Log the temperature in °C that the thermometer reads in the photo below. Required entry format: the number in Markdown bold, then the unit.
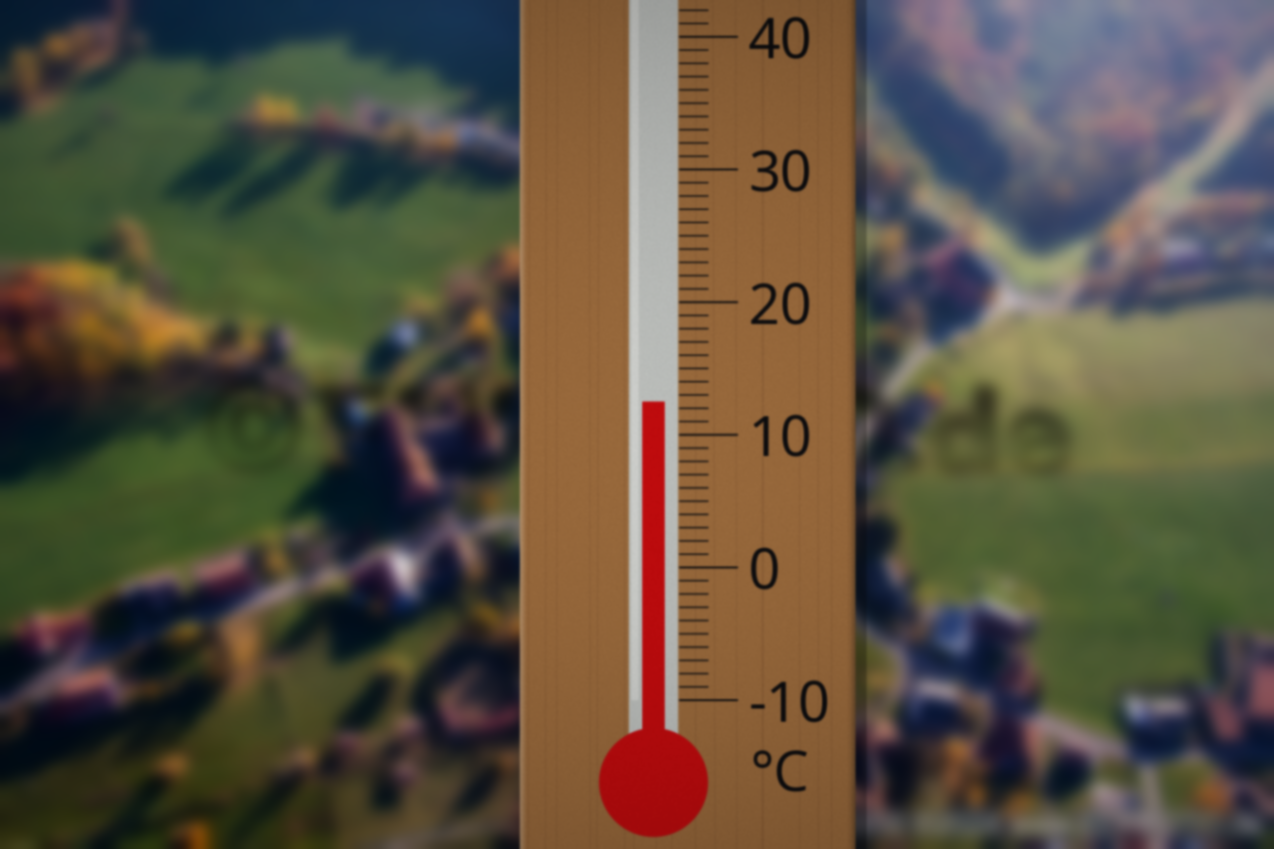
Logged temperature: **12.5** °C
